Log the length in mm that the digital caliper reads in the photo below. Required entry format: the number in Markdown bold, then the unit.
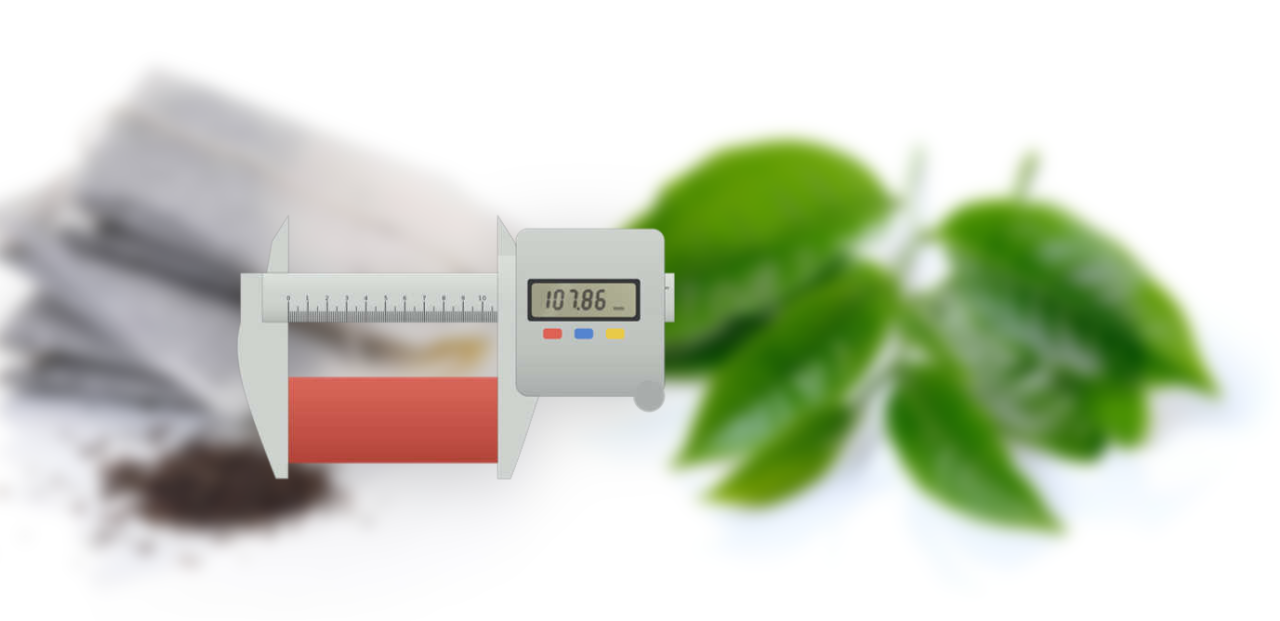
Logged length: **107.86** mm
